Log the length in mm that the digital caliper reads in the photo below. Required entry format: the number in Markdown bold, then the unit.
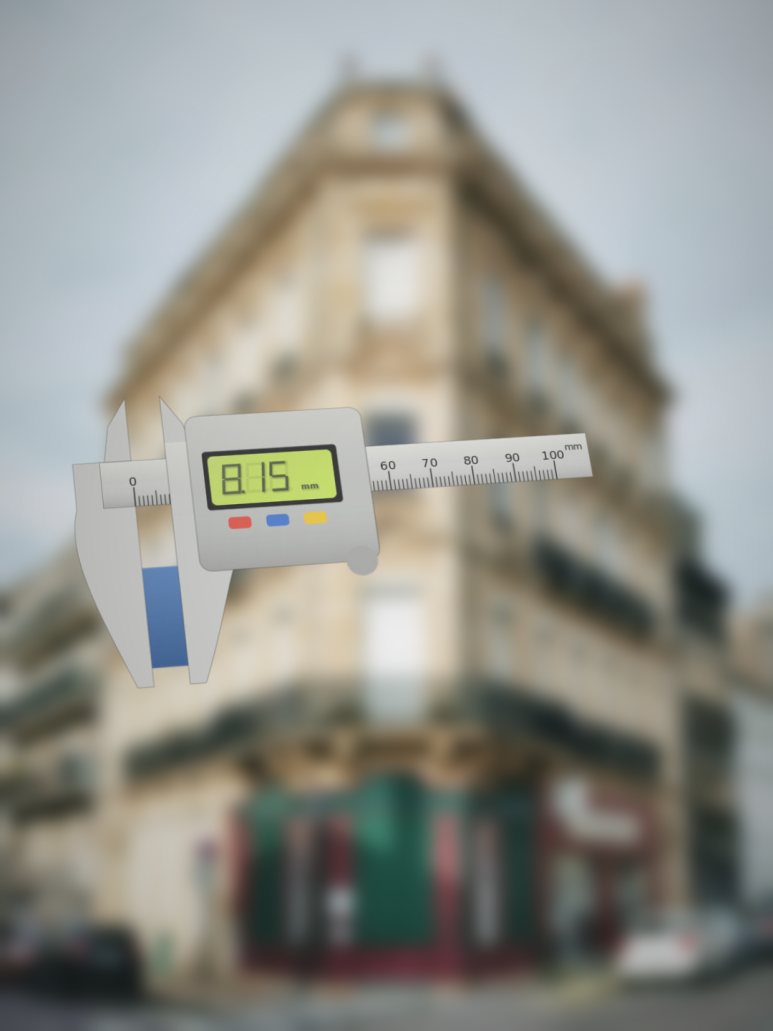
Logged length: **8.15** mm
